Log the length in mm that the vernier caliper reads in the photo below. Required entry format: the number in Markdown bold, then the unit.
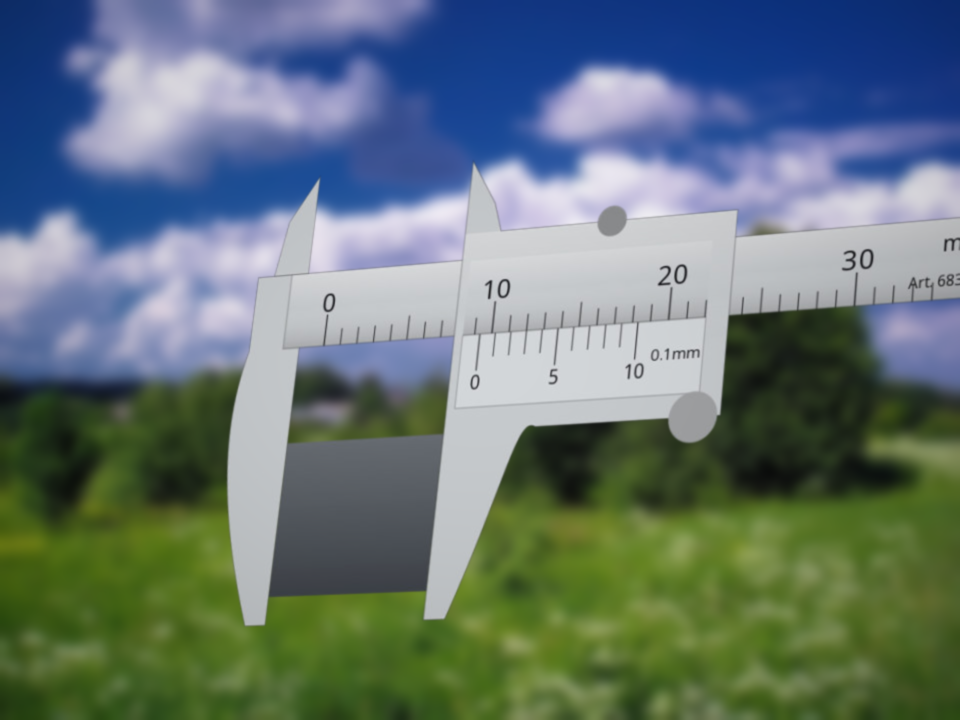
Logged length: **9.3** mm
